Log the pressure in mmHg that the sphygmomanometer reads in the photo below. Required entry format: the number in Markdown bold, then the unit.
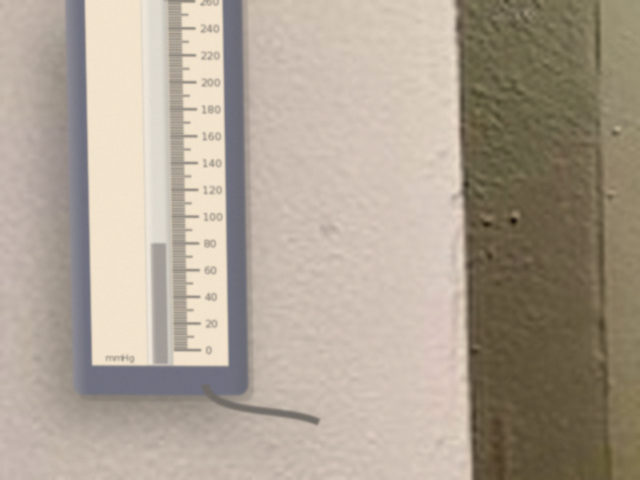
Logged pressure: **80** mmHg
